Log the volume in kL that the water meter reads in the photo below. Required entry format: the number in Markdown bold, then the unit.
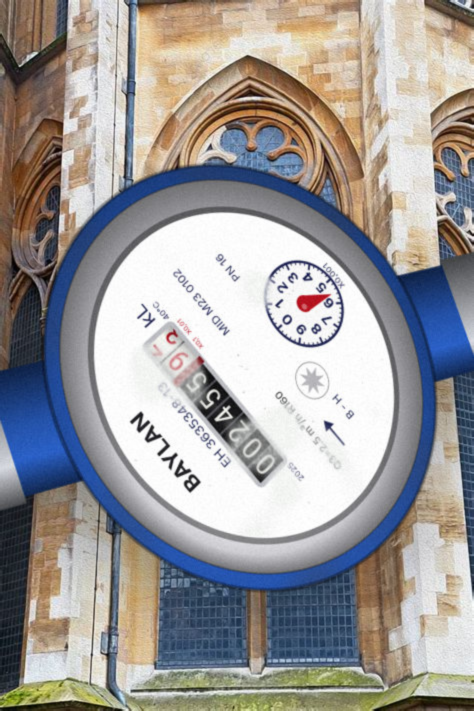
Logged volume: **2455.925** kL
